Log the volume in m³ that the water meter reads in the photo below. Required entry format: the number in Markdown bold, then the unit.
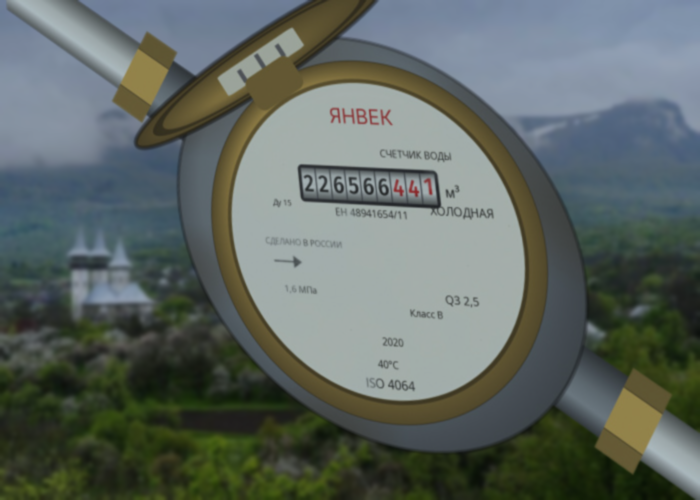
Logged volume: **226566.441** m³
